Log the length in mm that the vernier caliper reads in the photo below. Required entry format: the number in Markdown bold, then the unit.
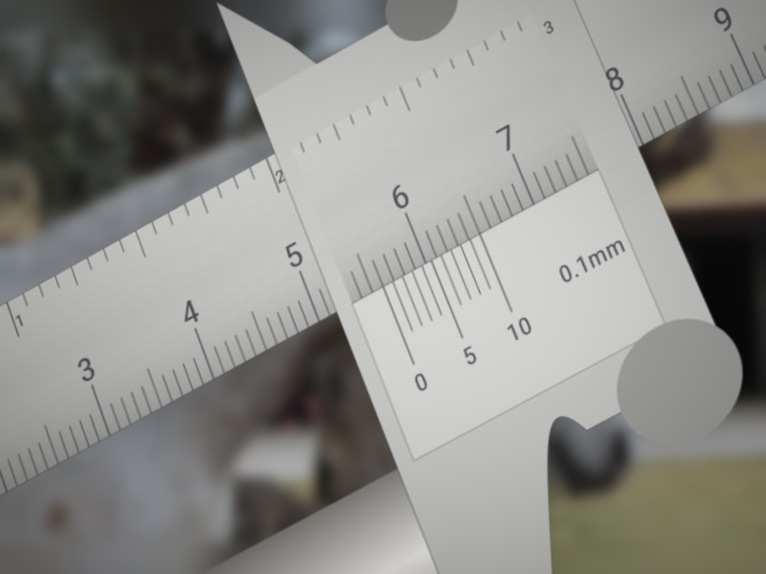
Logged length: **56.0** mm
